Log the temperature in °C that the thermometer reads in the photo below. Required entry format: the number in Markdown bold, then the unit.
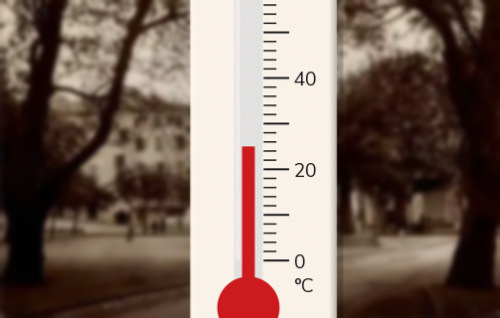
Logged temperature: **25** °C
